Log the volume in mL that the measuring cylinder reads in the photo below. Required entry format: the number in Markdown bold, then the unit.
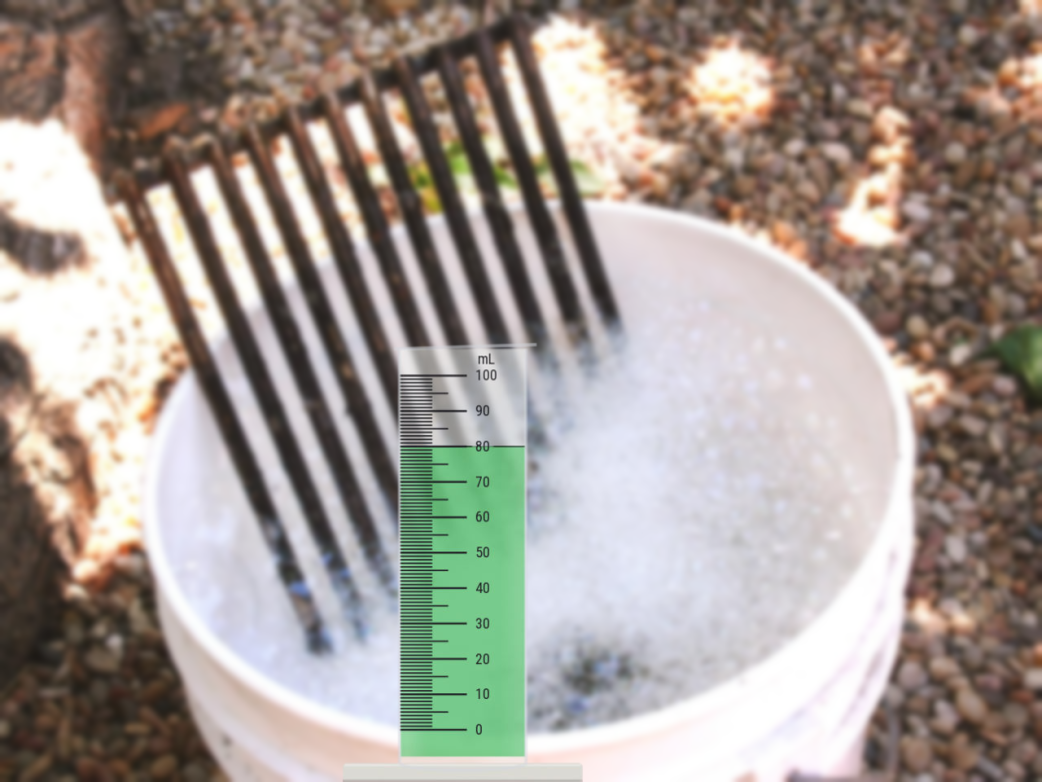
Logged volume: **80** mL
